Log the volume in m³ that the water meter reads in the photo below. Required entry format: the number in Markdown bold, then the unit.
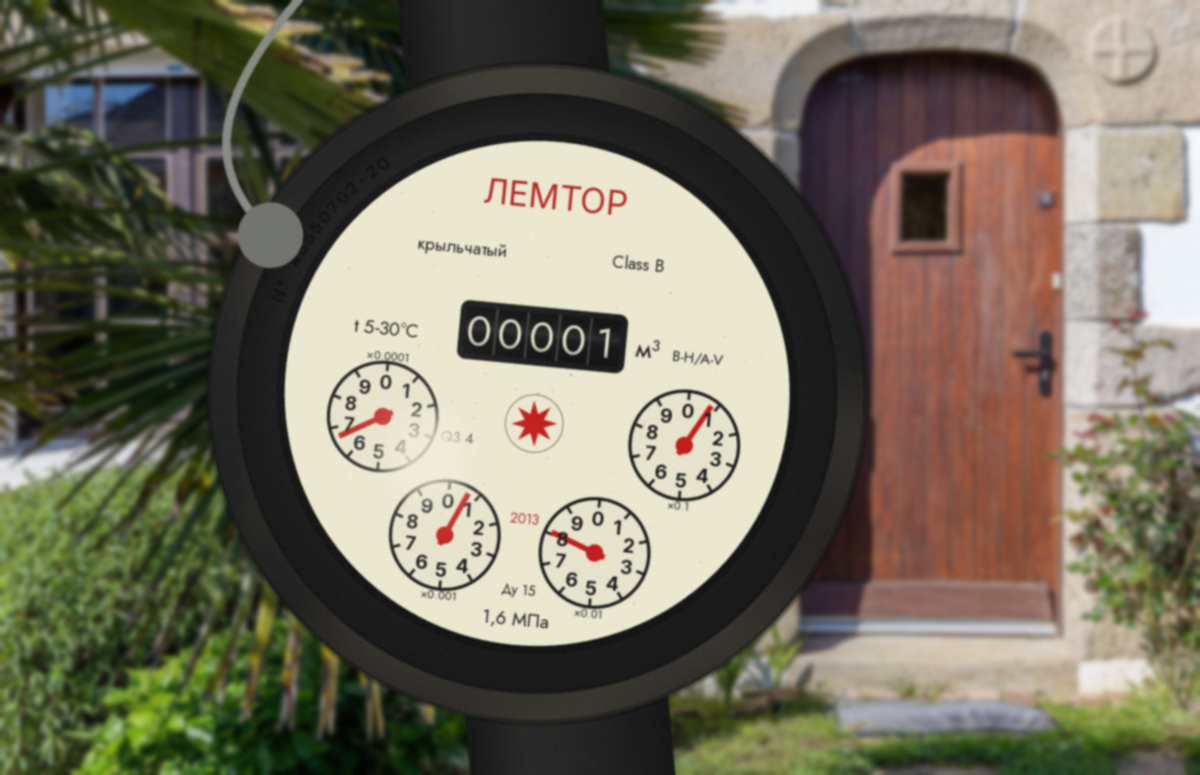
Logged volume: **1.0806** m³
